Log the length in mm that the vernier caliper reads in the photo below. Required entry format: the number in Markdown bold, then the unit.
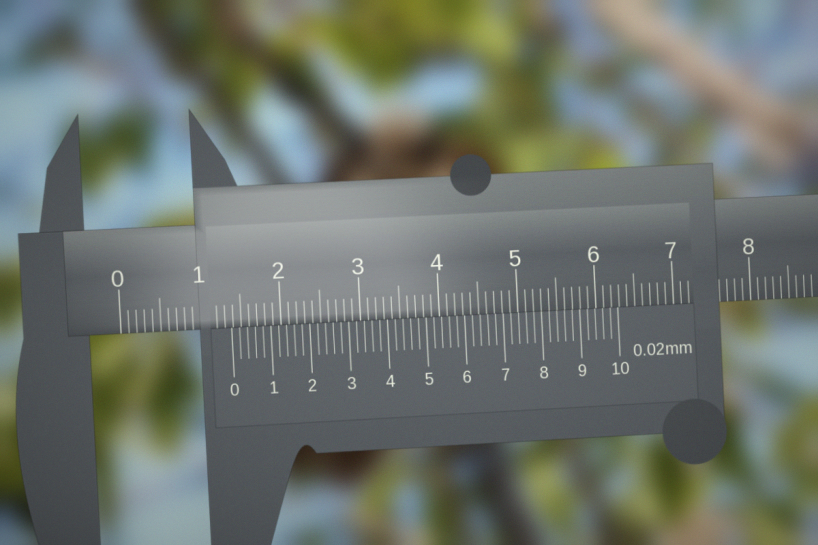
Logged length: **13.8** mm
